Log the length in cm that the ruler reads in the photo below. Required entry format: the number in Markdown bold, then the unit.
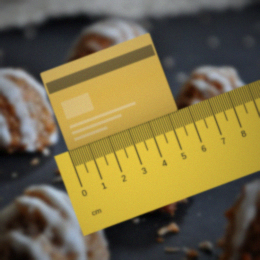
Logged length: **5.5** cm
